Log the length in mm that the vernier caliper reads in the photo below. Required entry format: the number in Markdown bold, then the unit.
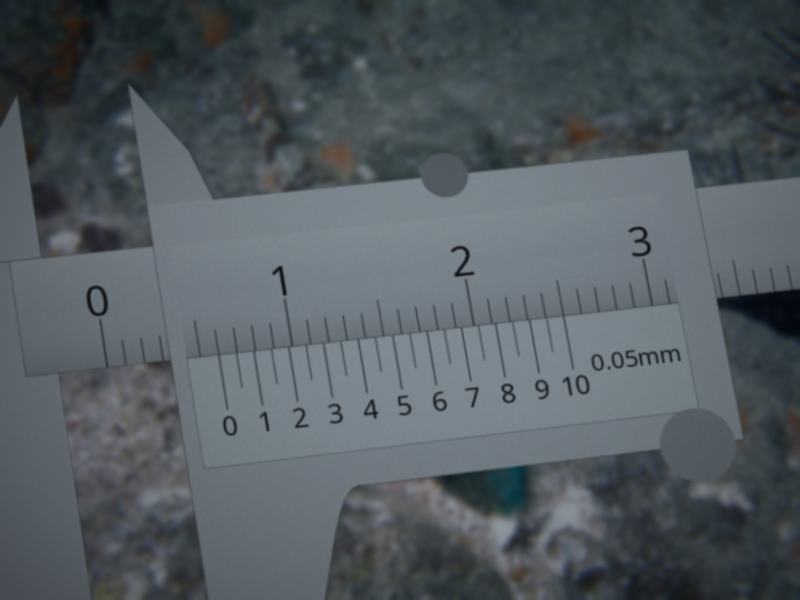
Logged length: **6.0** mm
